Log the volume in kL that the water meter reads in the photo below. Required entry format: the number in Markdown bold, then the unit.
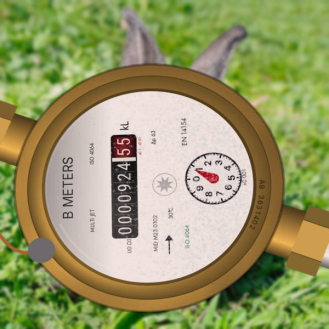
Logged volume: **924.550** kL
